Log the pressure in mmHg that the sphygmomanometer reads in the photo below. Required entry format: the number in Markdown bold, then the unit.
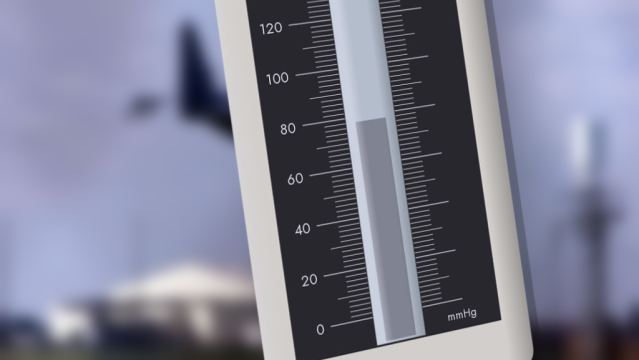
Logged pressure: **78** mmHg
